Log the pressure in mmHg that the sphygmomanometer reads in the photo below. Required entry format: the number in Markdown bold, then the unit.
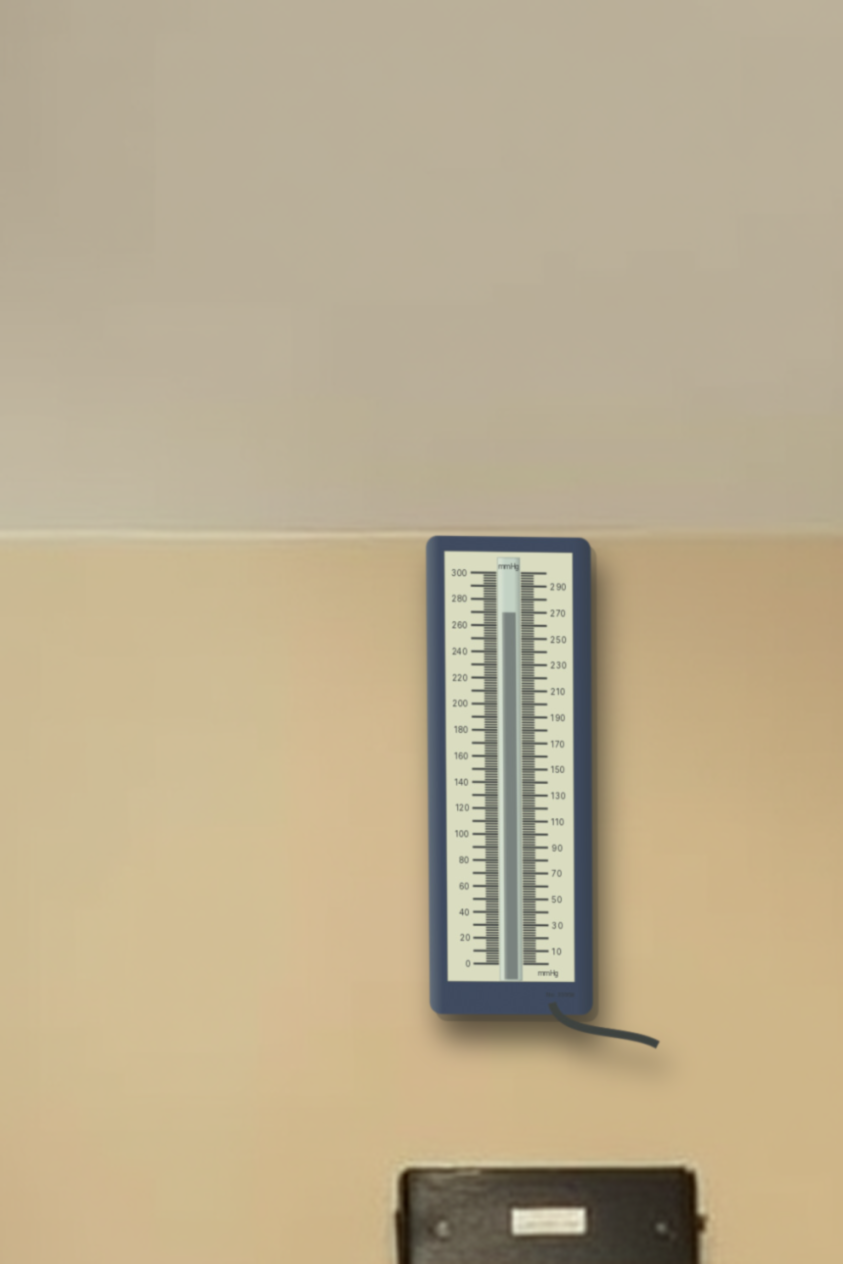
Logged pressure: **270** mmHg
